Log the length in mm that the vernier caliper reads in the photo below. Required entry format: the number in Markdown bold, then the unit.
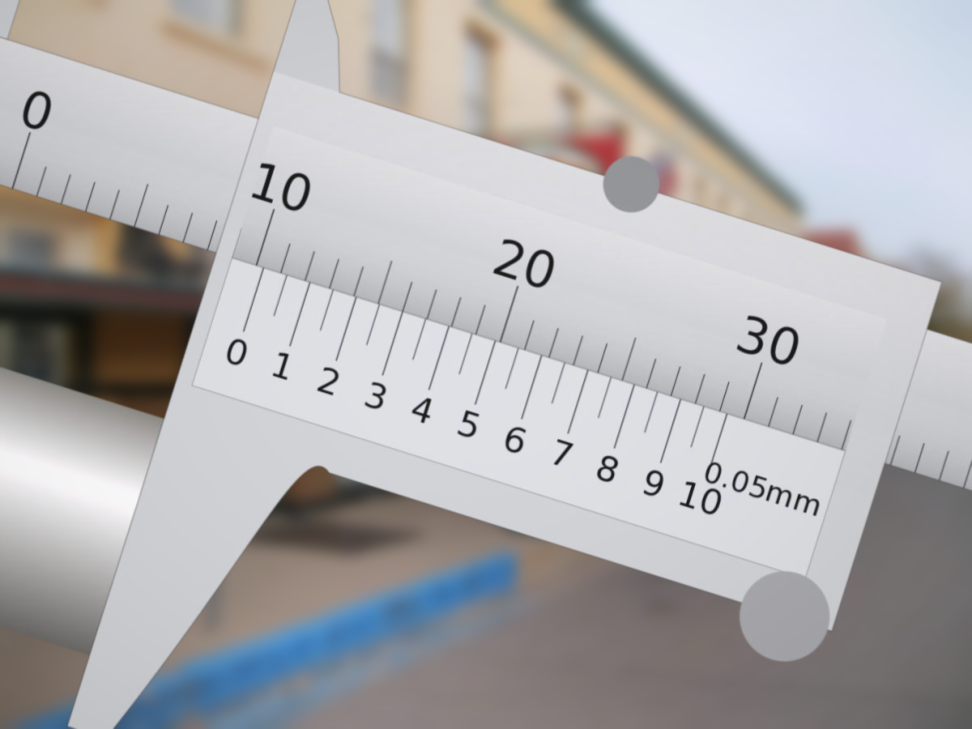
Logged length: **10.30** mm
